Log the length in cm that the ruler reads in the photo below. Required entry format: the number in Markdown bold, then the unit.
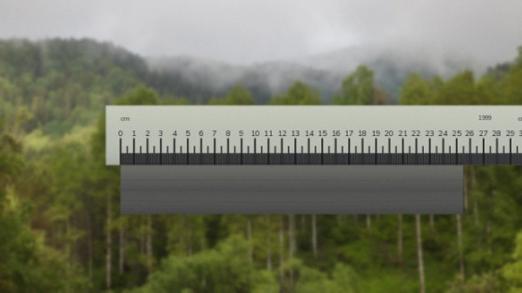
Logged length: **25.5** cm
